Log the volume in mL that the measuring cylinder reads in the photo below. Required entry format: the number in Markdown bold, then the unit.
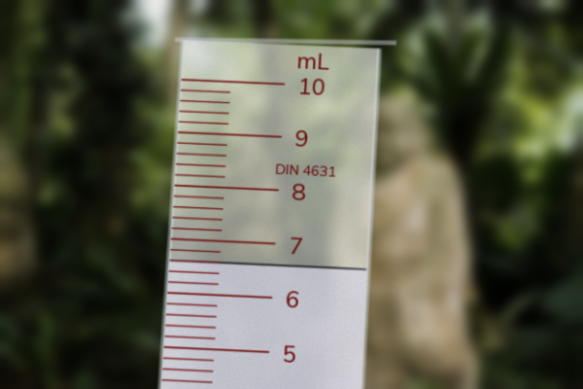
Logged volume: **6.6** mL
